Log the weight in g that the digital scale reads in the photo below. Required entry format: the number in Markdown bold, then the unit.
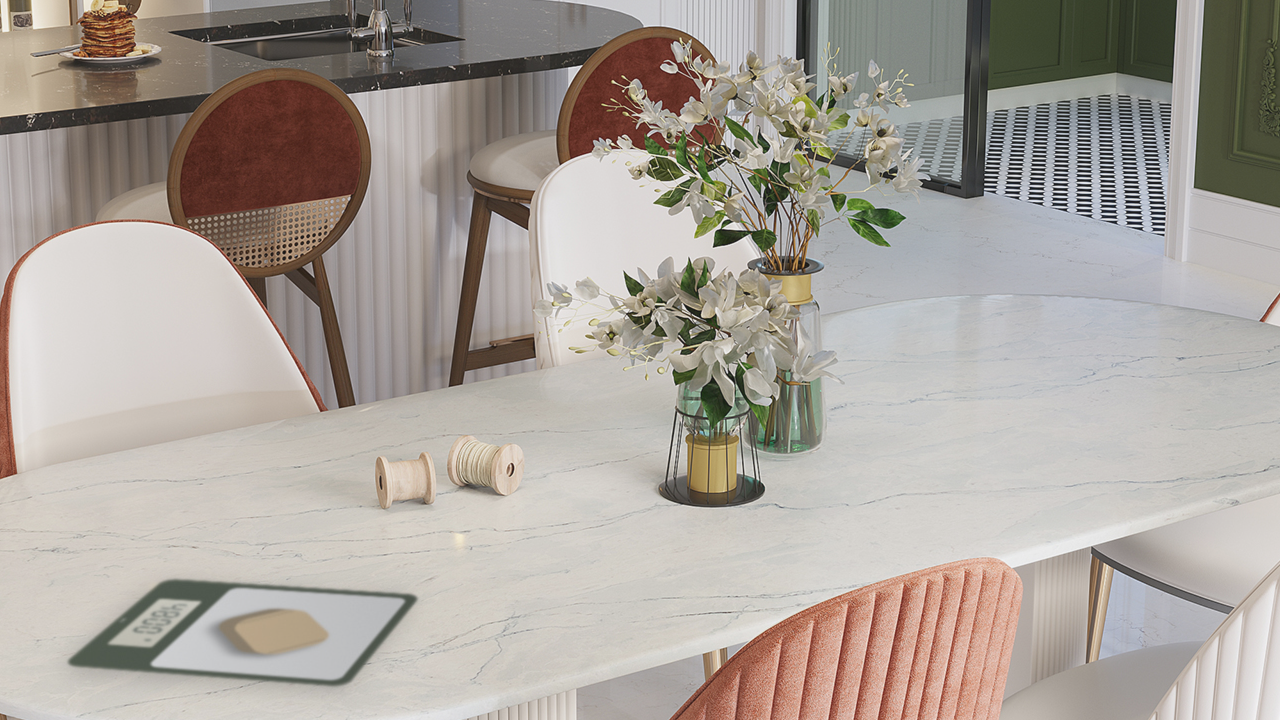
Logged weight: **4800** g
